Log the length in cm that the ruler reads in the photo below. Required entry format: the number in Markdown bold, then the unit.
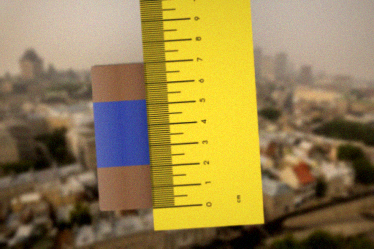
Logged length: **7** cm
